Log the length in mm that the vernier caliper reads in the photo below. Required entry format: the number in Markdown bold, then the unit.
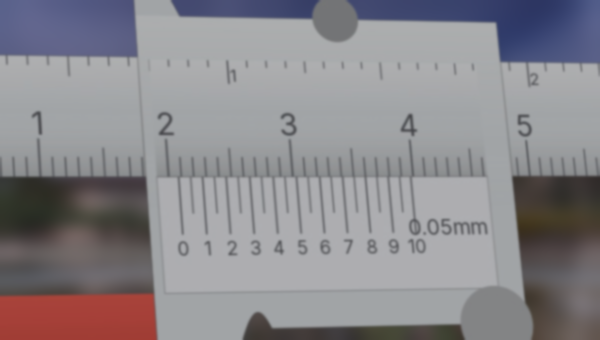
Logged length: **20.8** mm
